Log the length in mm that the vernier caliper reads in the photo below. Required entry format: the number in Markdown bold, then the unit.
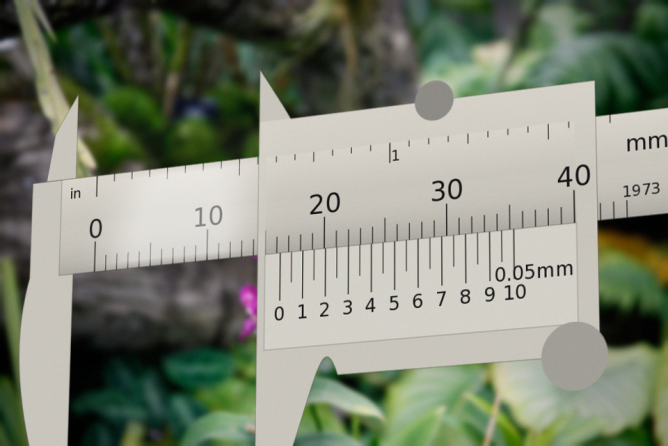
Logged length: **16.3** mm
